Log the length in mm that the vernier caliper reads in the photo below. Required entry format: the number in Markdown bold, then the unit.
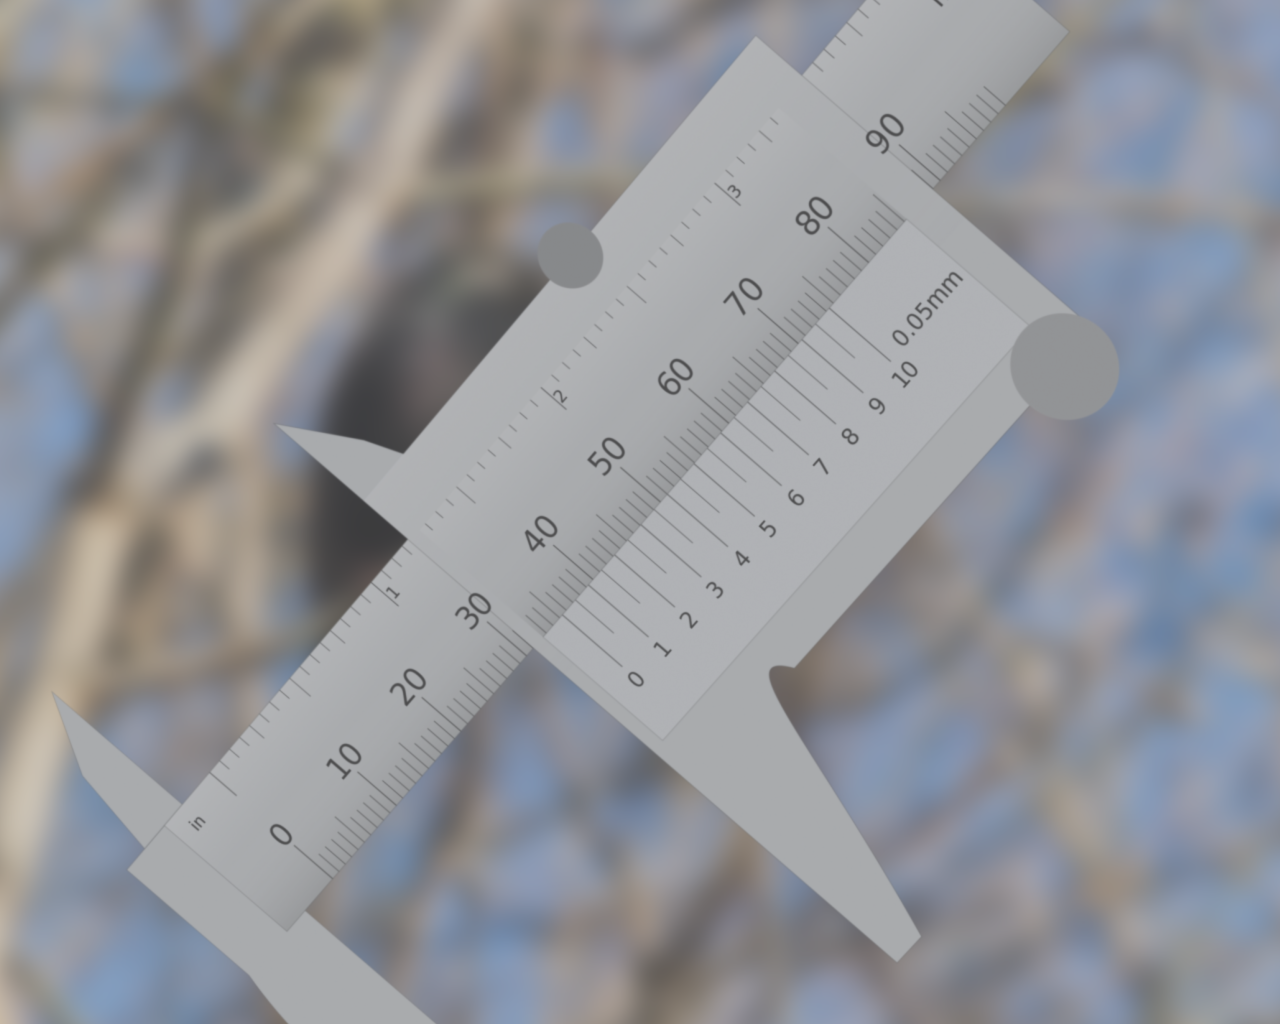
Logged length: **35.4** mm
